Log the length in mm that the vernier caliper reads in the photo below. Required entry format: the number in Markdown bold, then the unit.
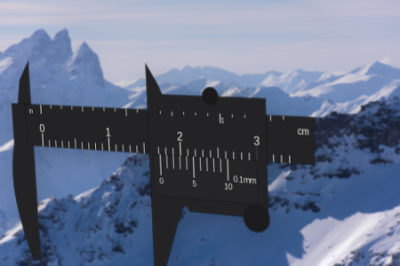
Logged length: **17.2** mm
